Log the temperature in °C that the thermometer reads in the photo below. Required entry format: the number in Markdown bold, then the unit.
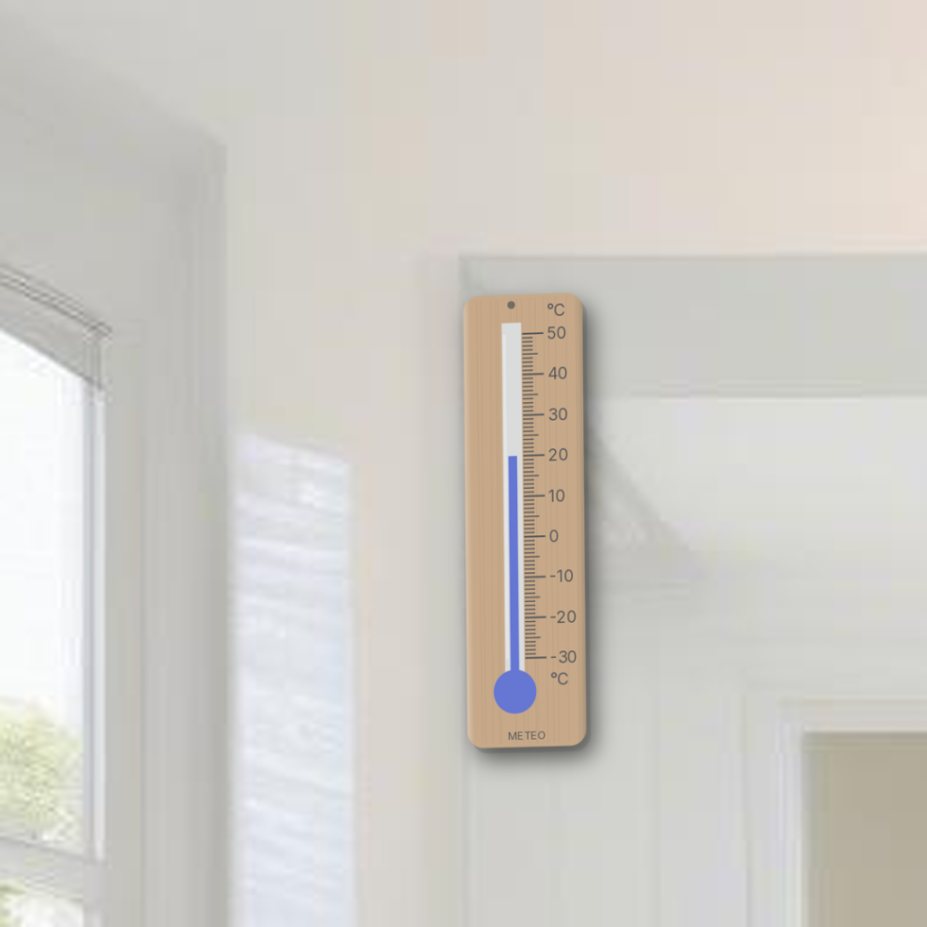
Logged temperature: **20** °C
